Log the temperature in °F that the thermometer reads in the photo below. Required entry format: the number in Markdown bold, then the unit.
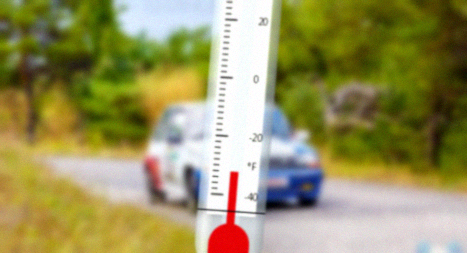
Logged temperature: **-32** °F
